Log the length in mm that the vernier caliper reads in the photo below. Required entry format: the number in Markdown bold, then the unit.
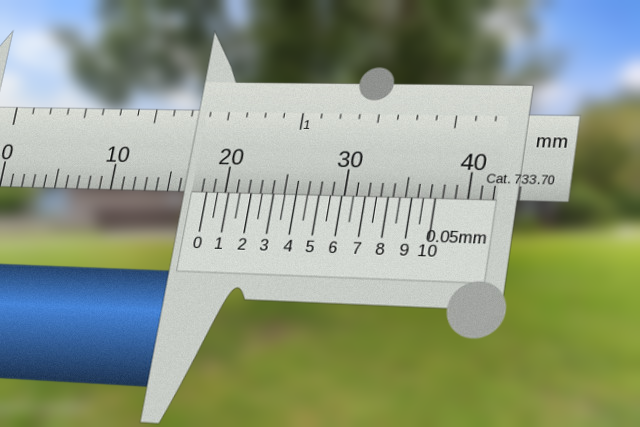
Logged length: **18.4** mm
